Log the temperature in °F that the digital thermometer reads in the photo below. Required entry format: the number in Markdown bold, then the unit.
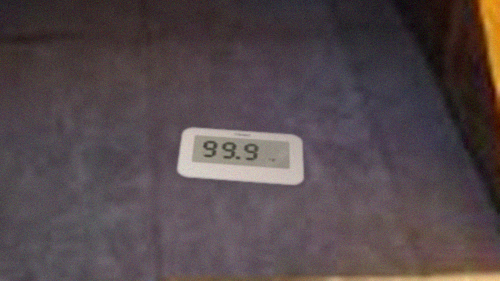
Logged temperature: **99.9** °F
